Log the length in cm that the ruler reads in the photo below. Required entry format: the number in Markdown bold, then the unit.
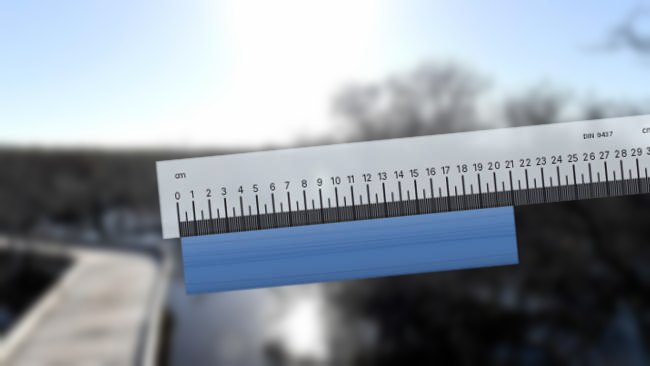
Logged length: **21** cm
